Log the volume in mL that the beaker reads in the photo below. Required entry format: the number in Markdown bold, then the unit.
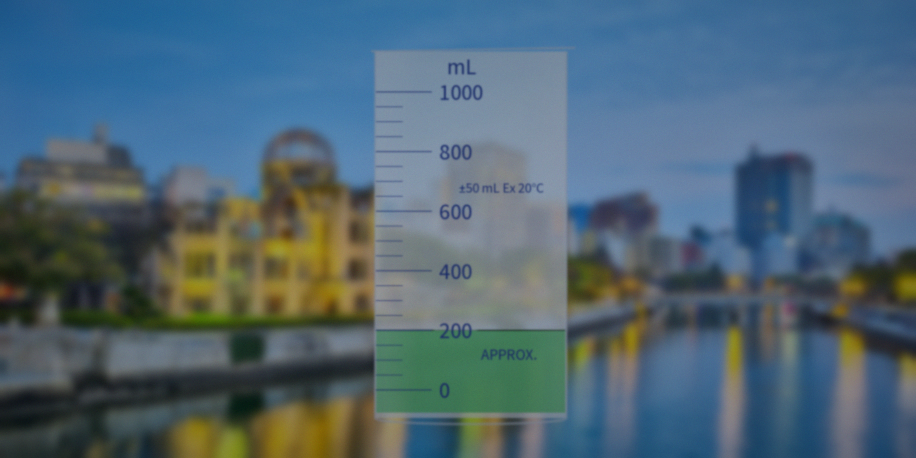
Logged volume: **200** mL
